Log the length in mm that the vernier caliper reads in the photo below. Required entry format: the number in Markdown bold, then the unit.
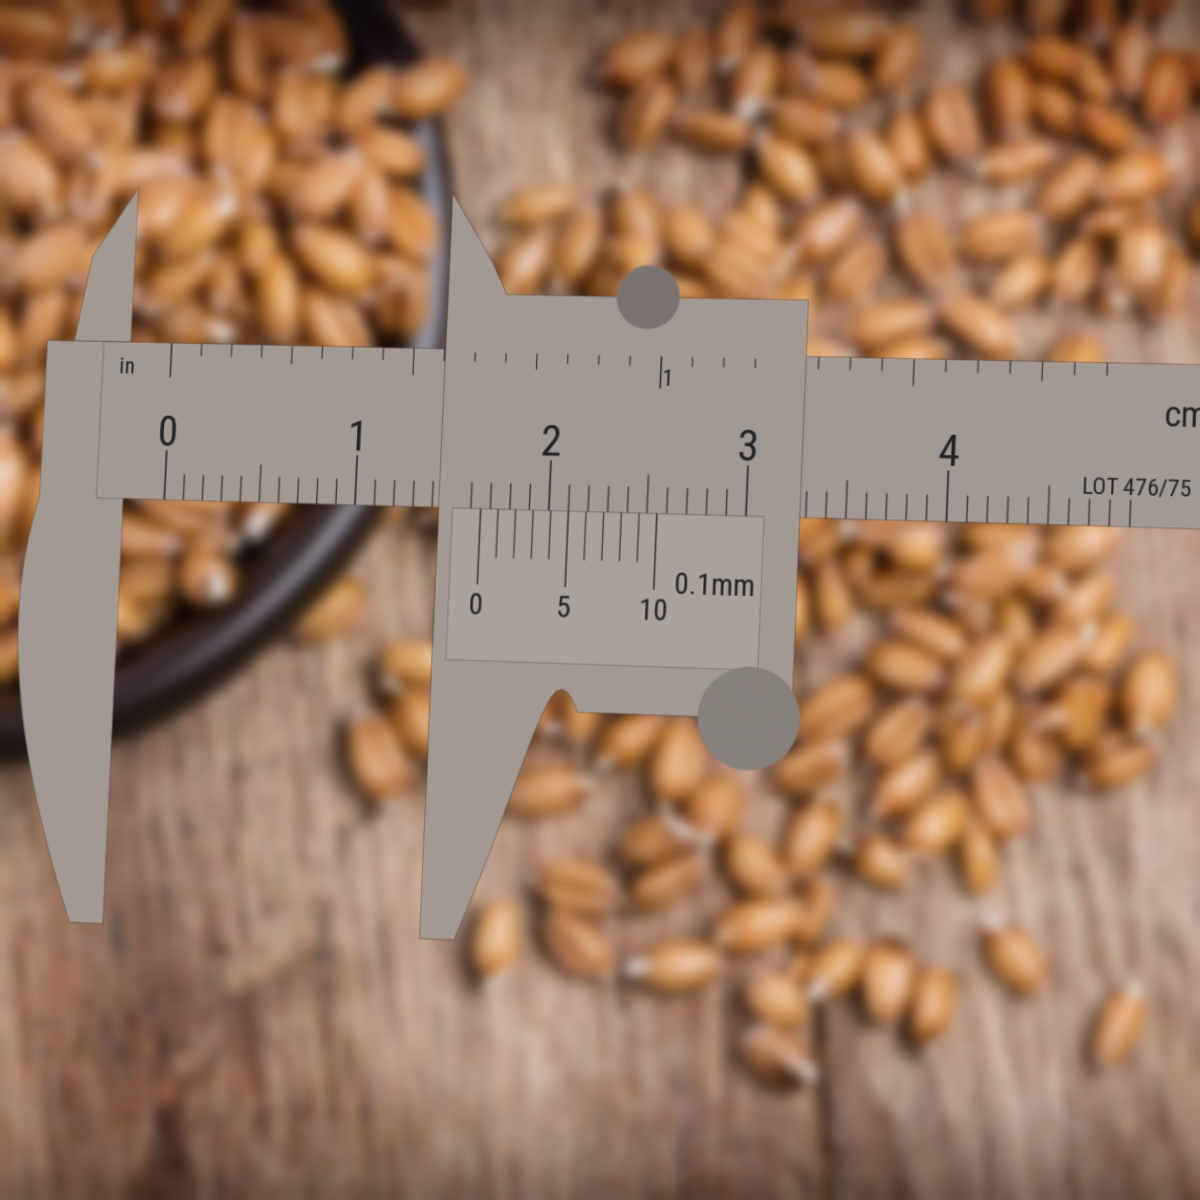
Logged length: **16.5** mm
